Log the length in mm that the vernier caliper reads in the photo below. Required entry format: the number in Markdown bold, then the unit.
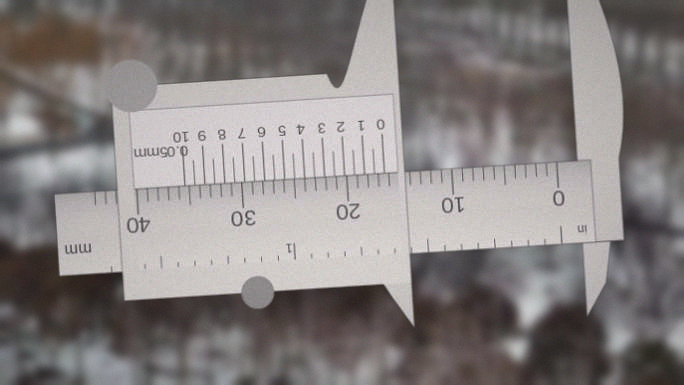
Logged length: **16.4** mm
